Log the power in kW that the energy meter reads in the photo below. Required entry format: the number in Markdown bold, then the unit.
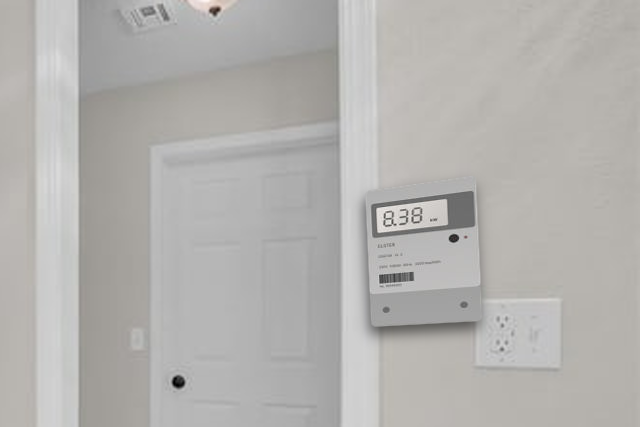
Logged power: **8.38** kW
